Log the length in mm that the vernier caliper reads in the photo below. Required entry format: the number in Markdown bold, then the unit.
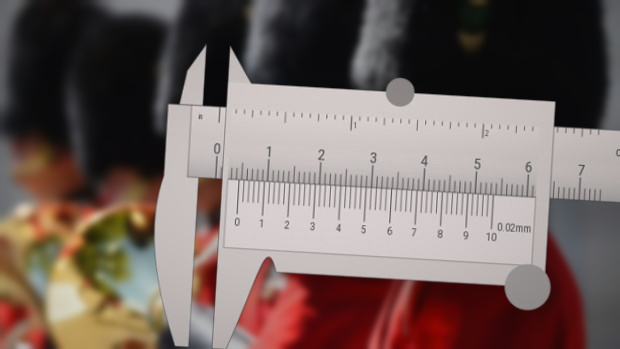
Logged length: **4.5** mm
